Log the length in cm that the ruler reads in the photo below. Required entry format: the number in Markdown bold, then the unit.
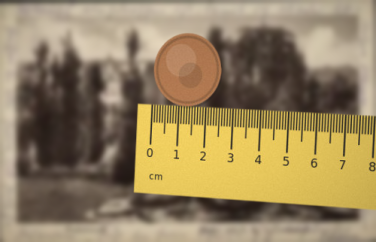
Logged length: **2.5** cm
